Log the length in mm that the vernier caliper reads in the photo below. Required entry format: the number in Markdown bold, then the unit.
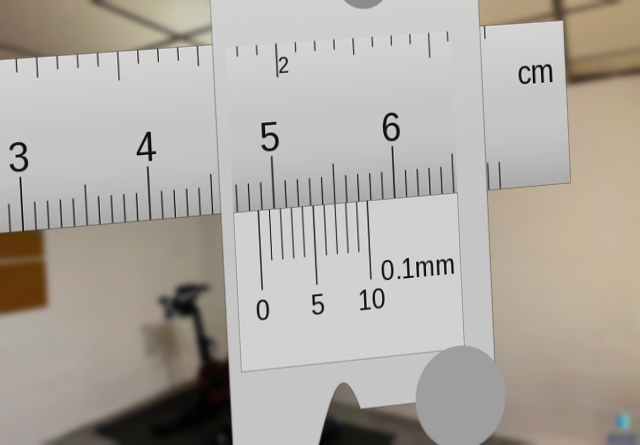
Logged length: **48.7** mm
